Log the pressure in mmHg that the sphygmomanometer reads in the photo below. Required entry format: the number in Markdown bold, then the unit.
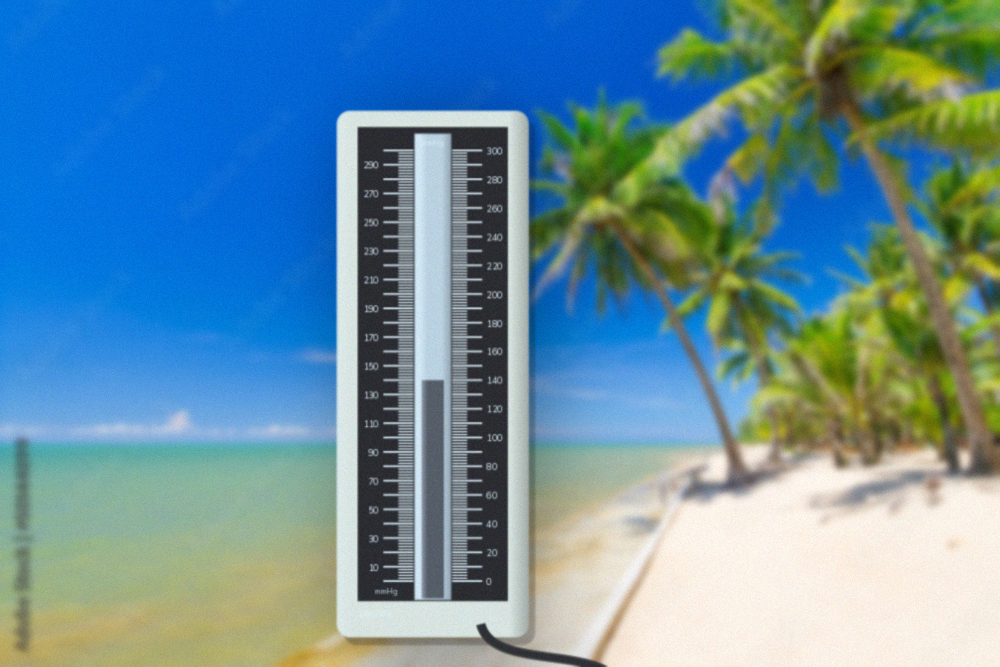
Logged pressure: **140** mmHg
